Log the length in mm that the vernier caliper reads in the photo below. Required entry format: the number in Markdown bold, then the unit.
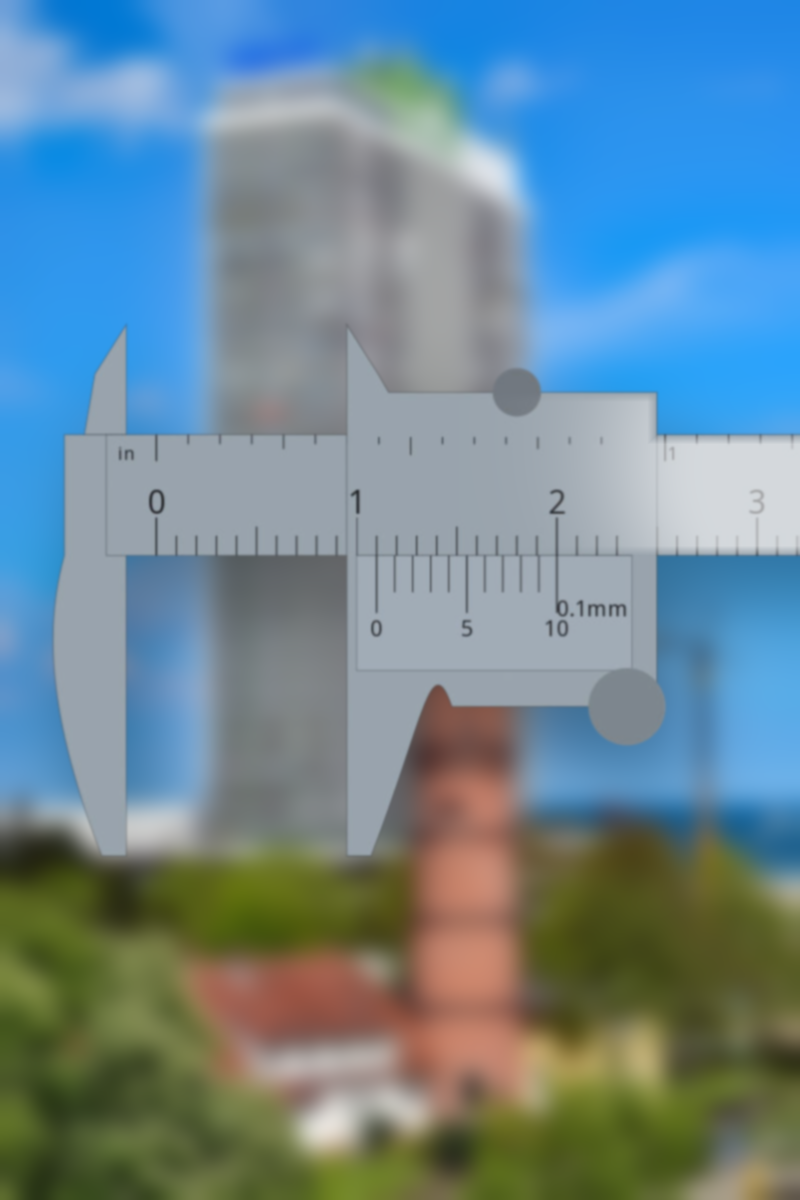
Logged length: **11.0** mm
